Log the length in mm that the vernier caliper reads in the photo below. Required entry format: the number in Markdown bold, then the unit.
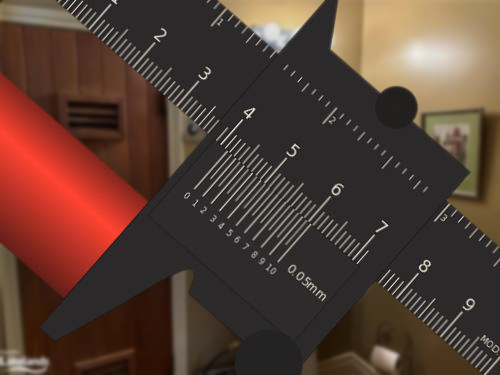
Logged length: **41.6** mm
